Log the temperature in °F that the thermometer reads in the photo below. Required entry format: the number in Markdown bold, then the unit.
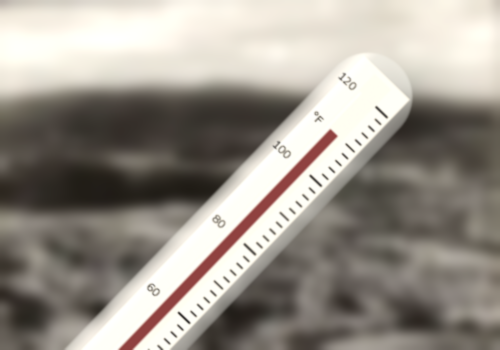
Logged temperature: **110** °F
